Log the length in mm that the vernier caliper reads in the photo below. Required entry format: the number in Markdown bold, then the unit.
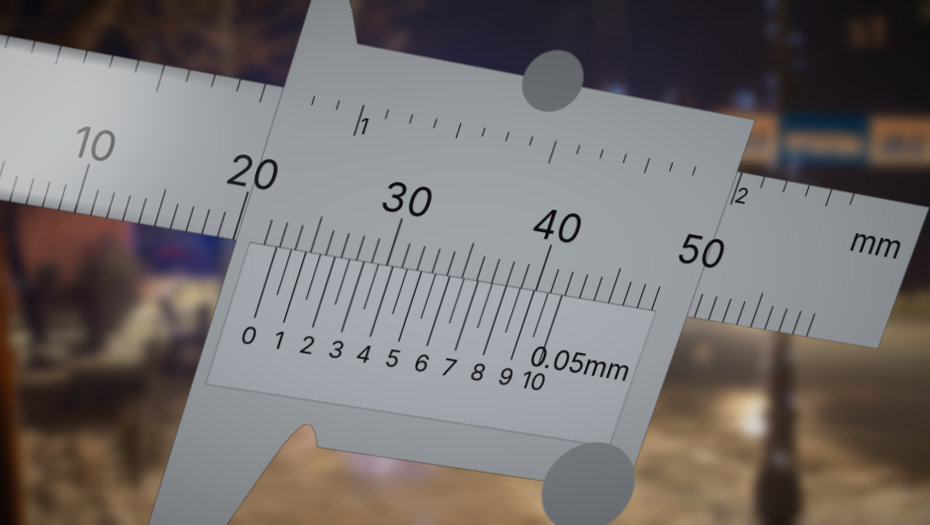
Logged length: **22.8** mm
